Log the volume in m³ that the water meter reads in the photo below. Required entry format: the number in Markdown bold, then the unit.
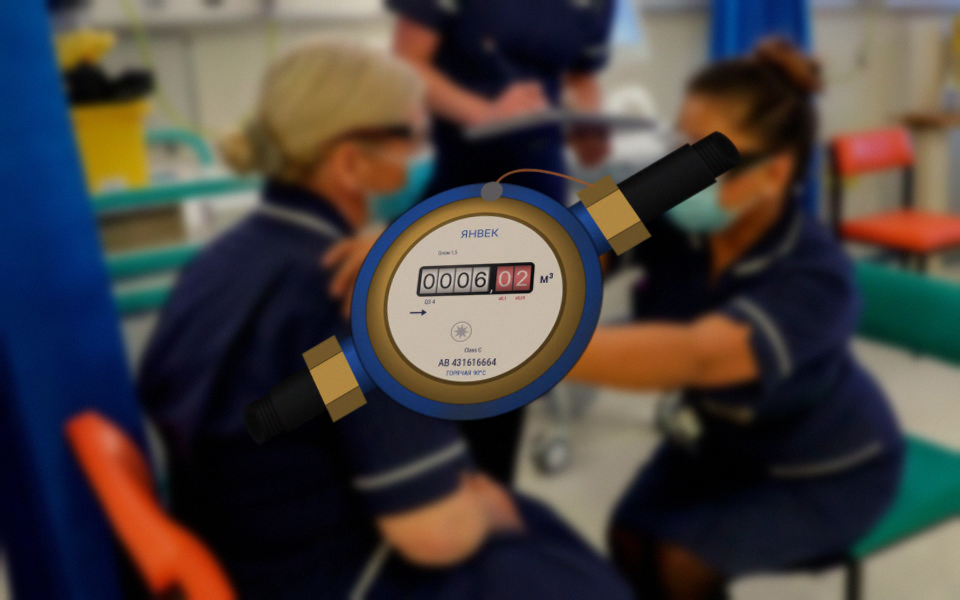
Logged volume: **6.02** m³
